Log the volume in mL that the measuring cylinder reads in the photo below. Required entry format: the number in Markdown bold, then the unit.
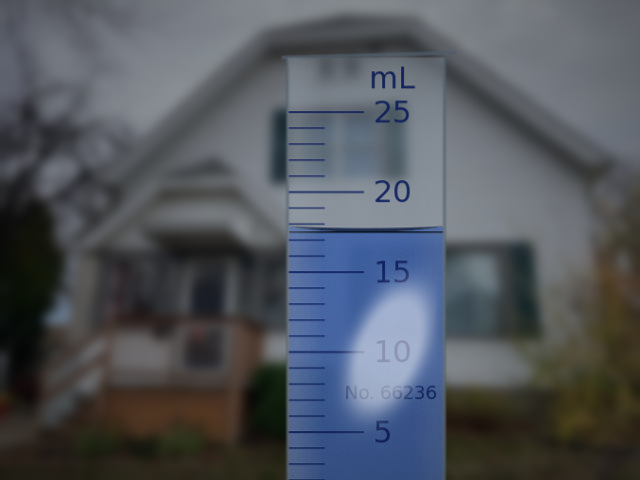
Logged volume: **17.5** mL
